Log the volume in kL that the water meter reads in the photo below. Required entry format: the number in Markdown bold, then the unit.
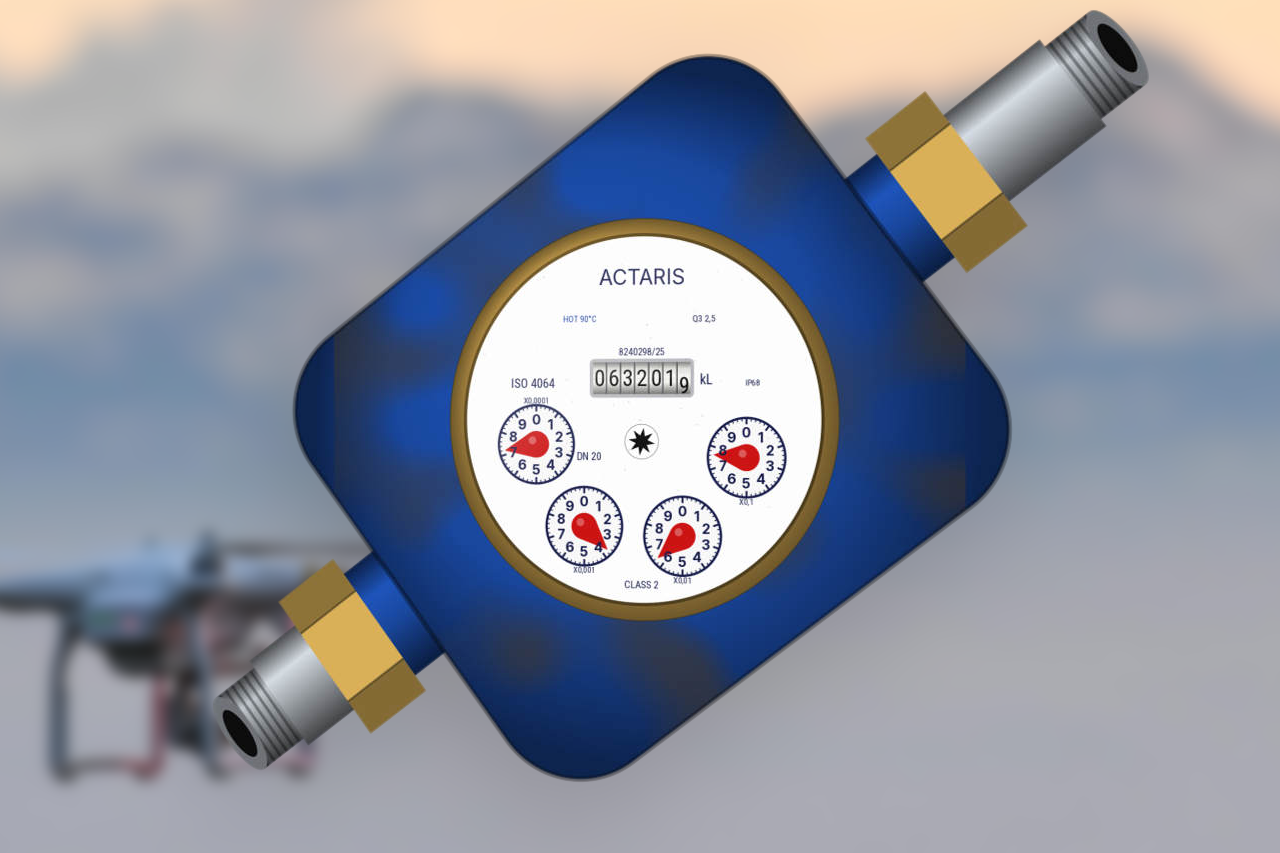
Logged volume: **632018.7637** kL
